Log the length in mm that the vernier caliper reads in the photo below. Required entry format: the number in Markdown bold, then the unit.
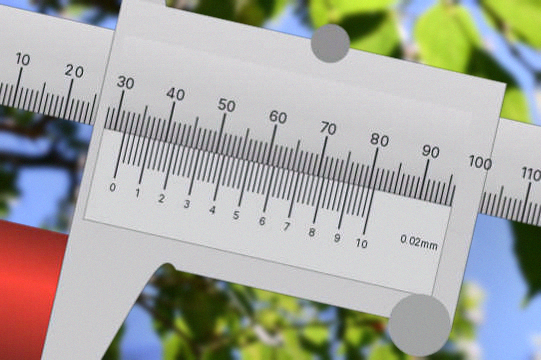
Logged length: **32.0** mm
